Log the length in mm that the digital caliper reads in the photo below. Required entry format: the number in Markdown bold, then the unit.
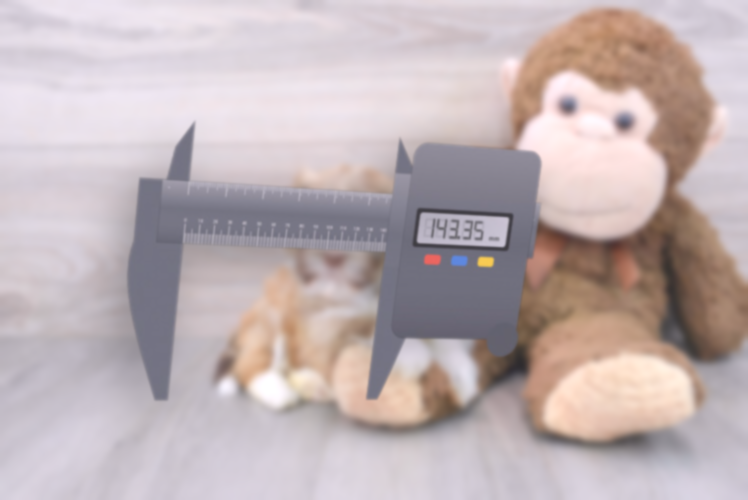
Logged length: **143.35** mm
